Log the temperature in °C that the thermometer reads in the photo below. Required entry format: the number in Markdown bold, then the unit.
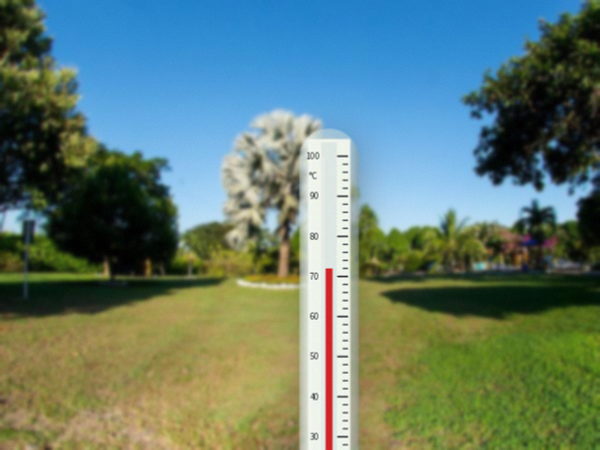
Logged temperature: **72** °C
